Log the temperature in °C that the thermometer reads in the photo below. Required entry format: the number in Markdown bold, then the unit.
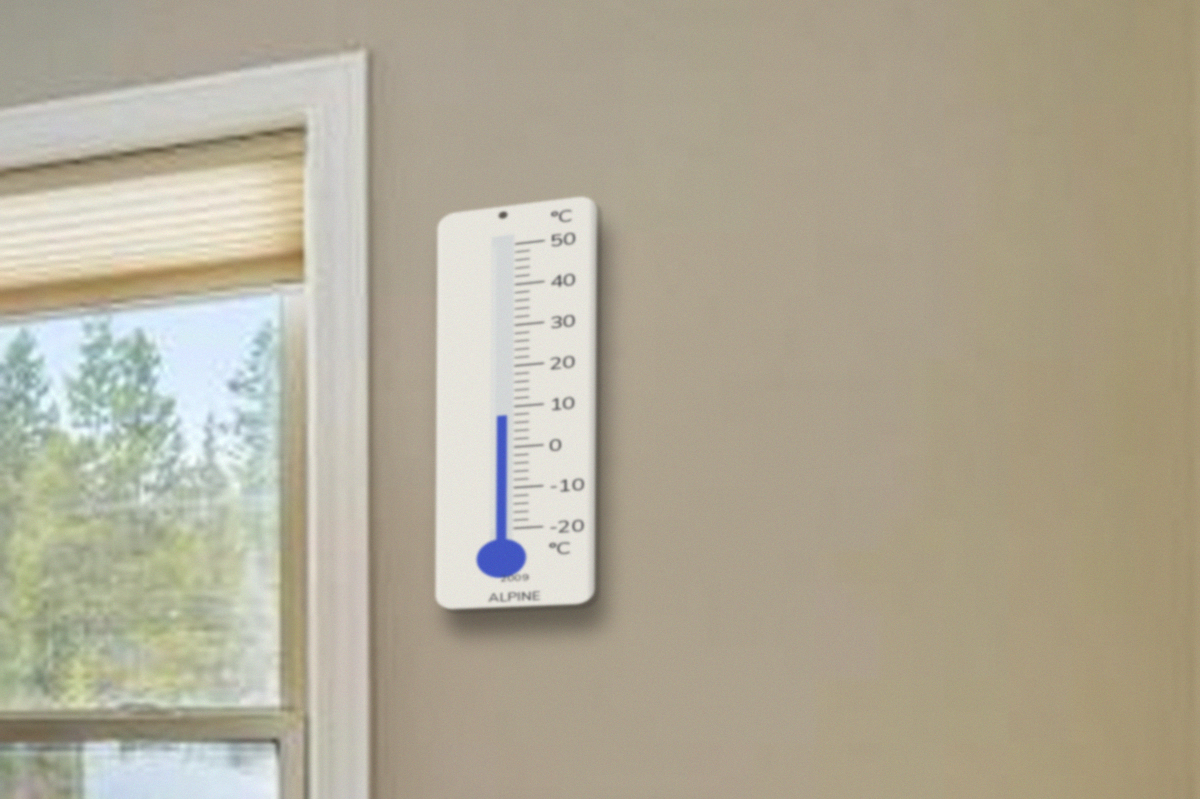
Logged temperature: **8** °C
